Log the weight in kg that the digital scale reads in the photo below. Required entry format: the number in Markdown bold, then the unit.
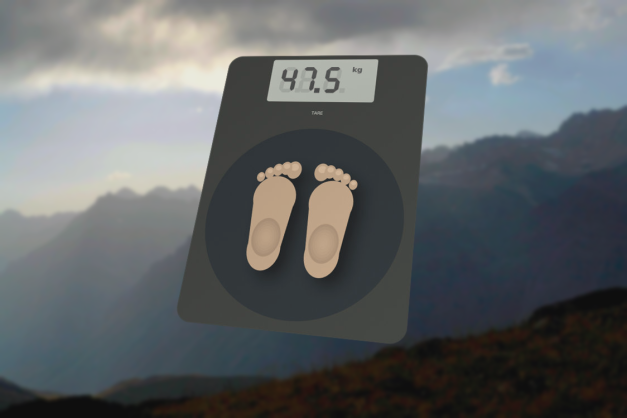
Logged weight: **47.5** kg
